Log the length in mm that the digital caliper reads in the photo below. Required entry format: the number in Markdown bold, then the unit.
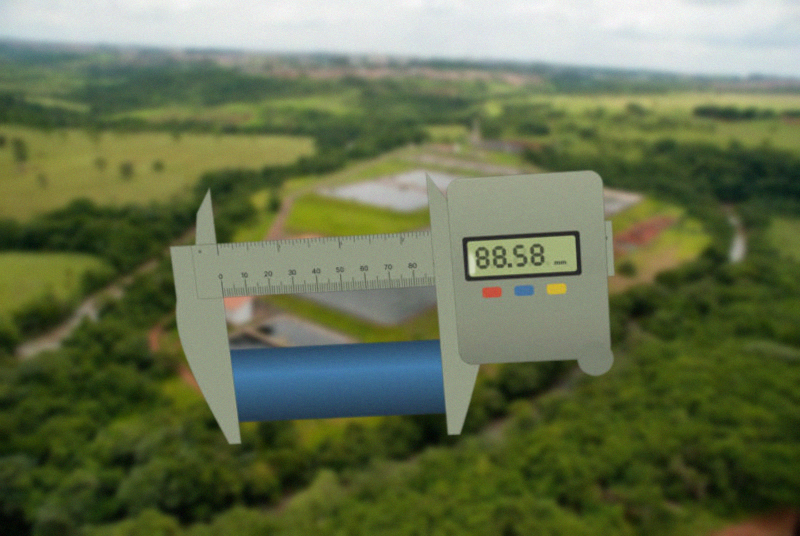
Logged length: **88.58** mm
